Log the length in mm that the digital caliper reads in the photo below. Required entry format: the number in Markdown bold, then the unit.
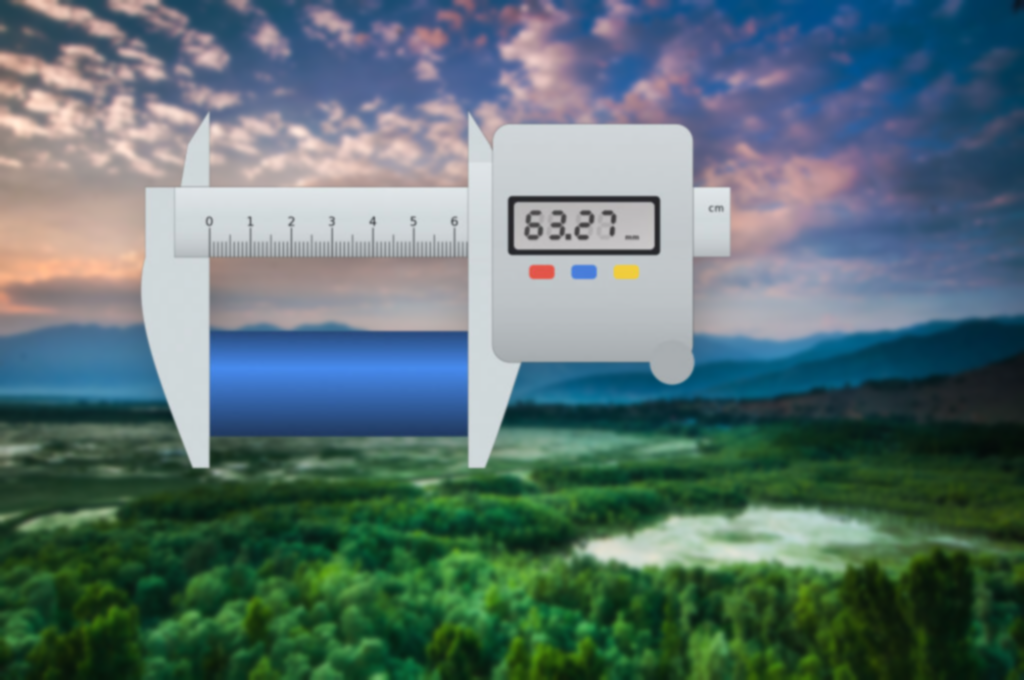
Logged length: **63.27** mm
